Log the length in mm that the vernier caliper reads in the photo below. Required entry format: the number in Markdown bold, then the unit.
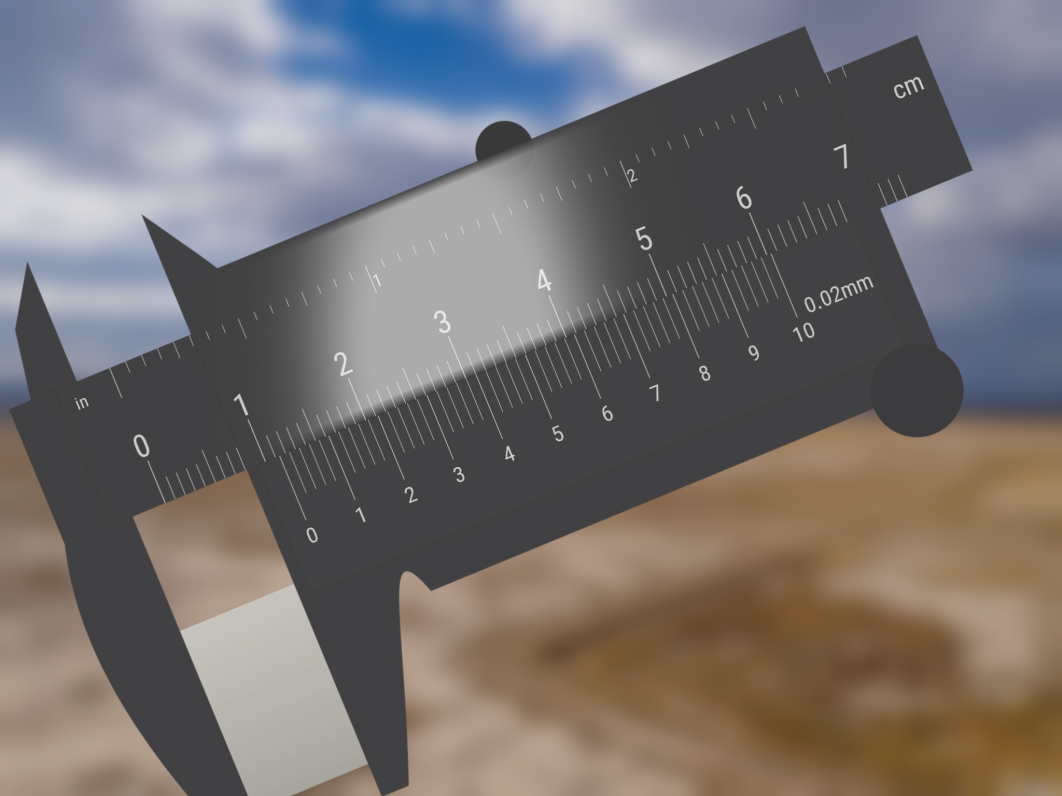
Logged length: **11.4** mm
